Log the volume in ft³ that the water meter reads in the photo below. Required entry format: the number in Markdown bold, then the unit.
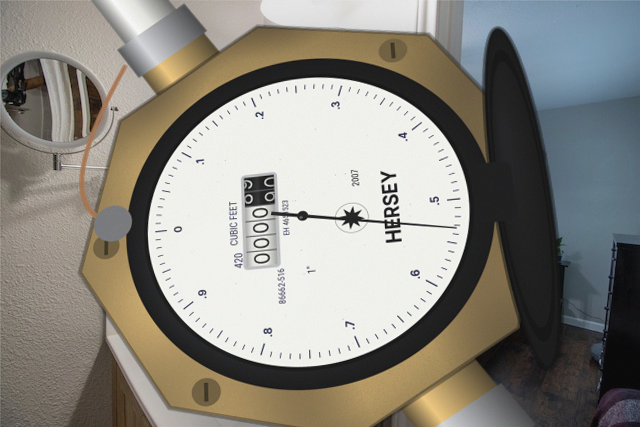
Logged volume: **89.53** ft³
